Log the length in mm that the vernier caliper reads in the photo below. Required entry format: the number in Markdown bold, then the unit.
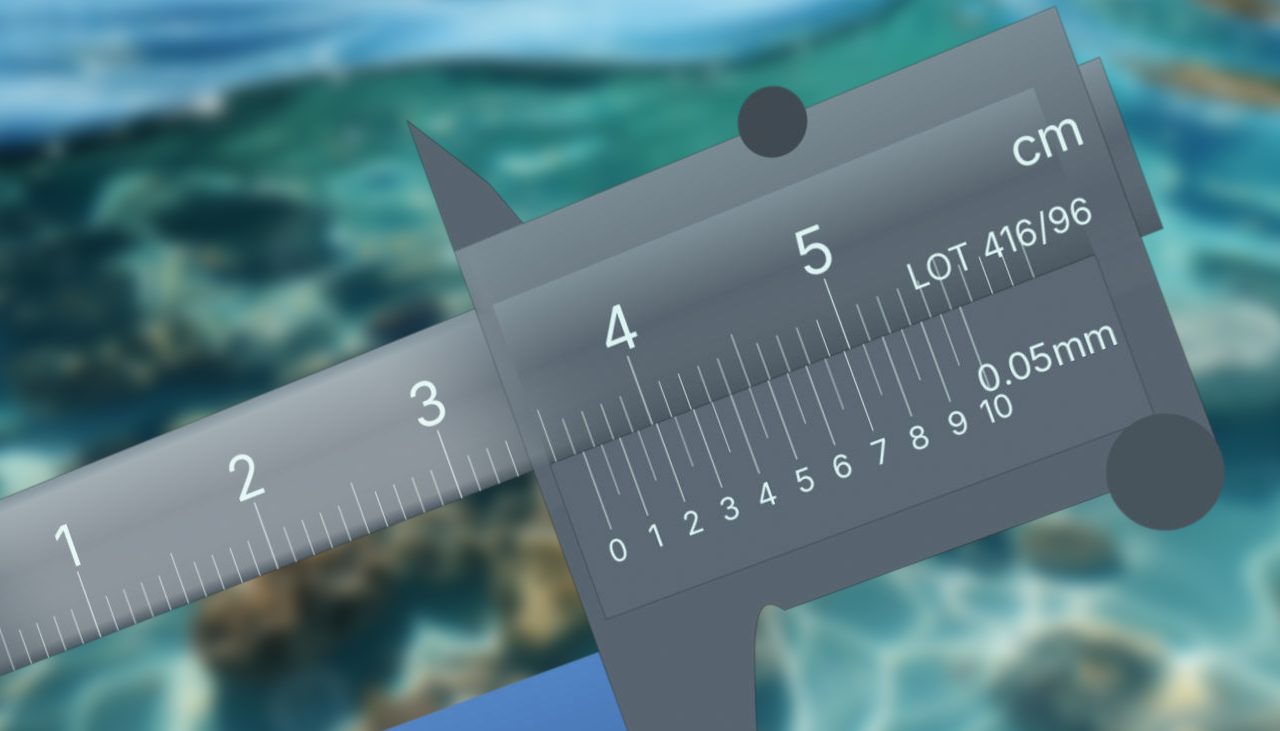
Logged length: **36.4** mm
